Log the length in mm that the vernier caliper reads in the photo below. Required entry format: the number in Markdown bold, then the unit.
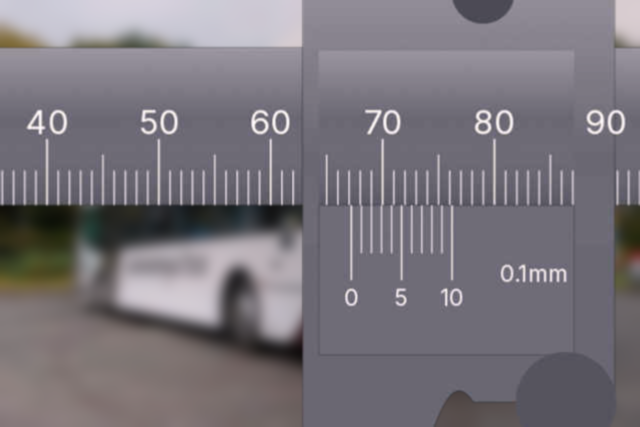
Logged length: **67.2** mm
